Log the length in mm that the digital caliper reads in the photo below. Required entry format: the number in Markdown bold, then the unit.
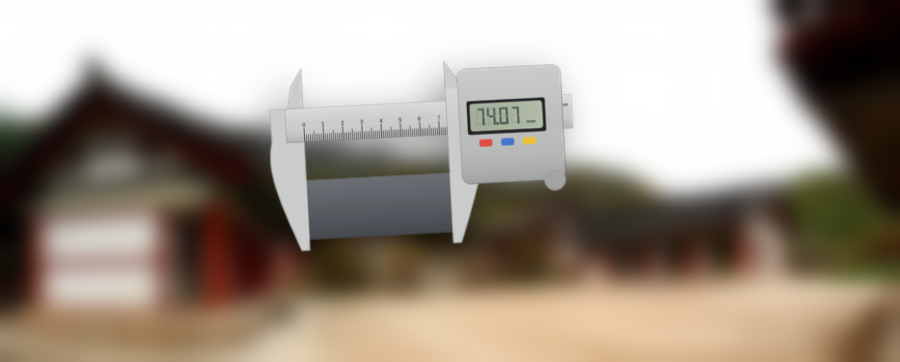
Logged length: **74.07** mm
